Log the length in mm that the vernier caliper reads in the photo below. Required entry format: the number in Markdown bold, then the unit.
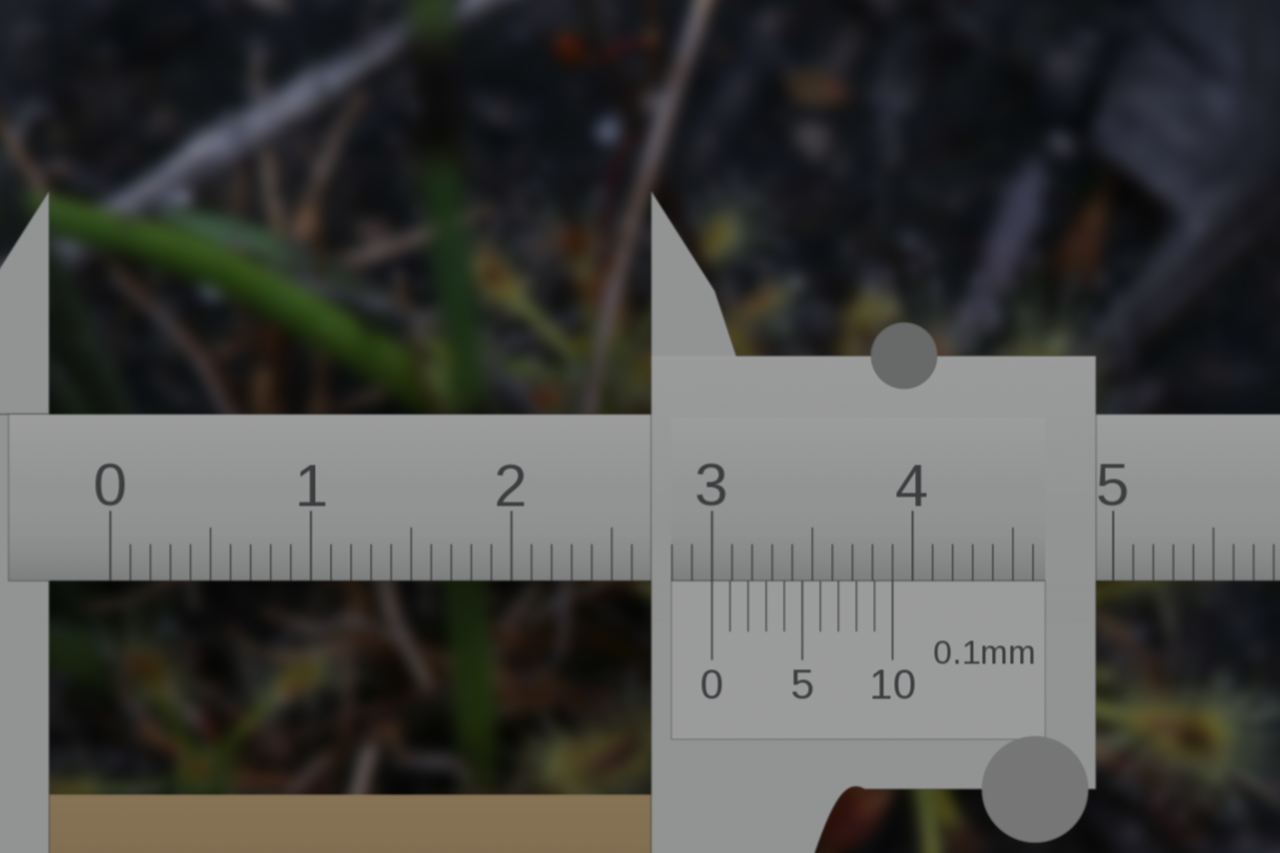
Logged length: **30.0** mm
